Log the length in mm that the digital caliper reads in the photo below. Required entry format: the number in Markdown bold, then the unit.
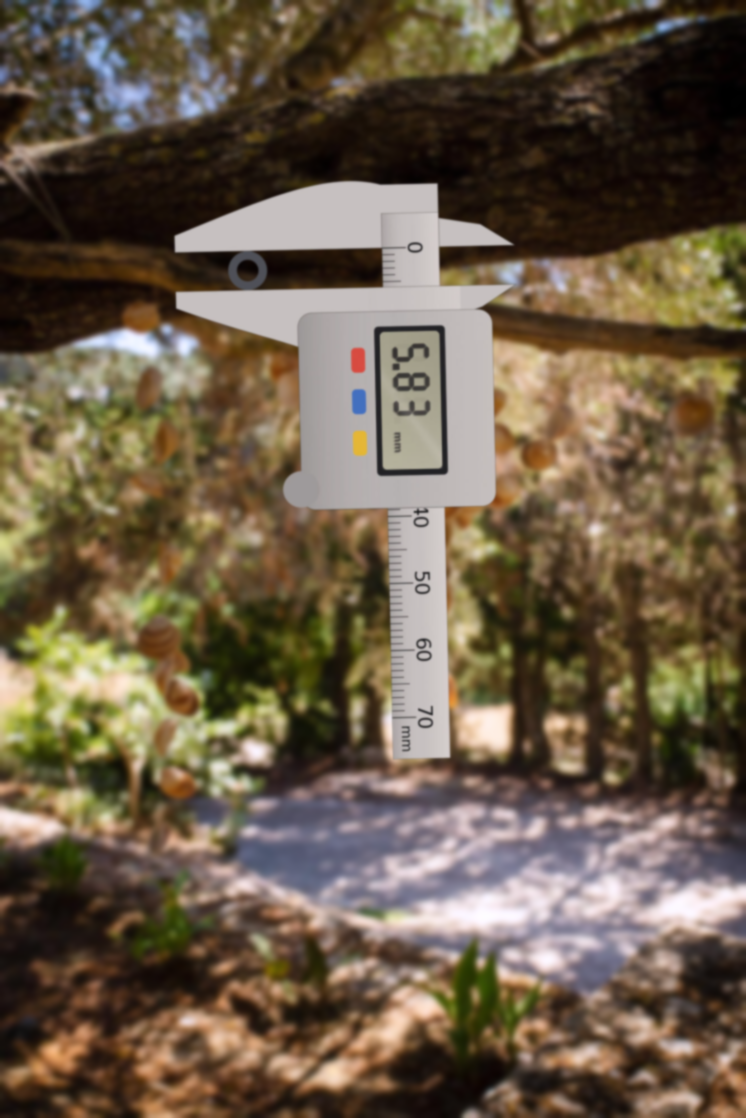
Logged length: **5.83** mm
